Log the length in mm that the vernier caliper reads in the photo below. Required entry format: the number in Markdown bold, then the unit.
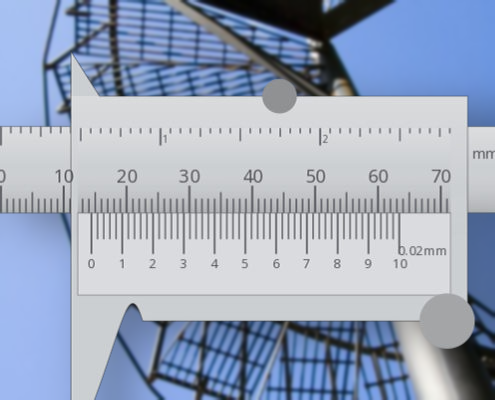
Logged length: **14.4** mm
